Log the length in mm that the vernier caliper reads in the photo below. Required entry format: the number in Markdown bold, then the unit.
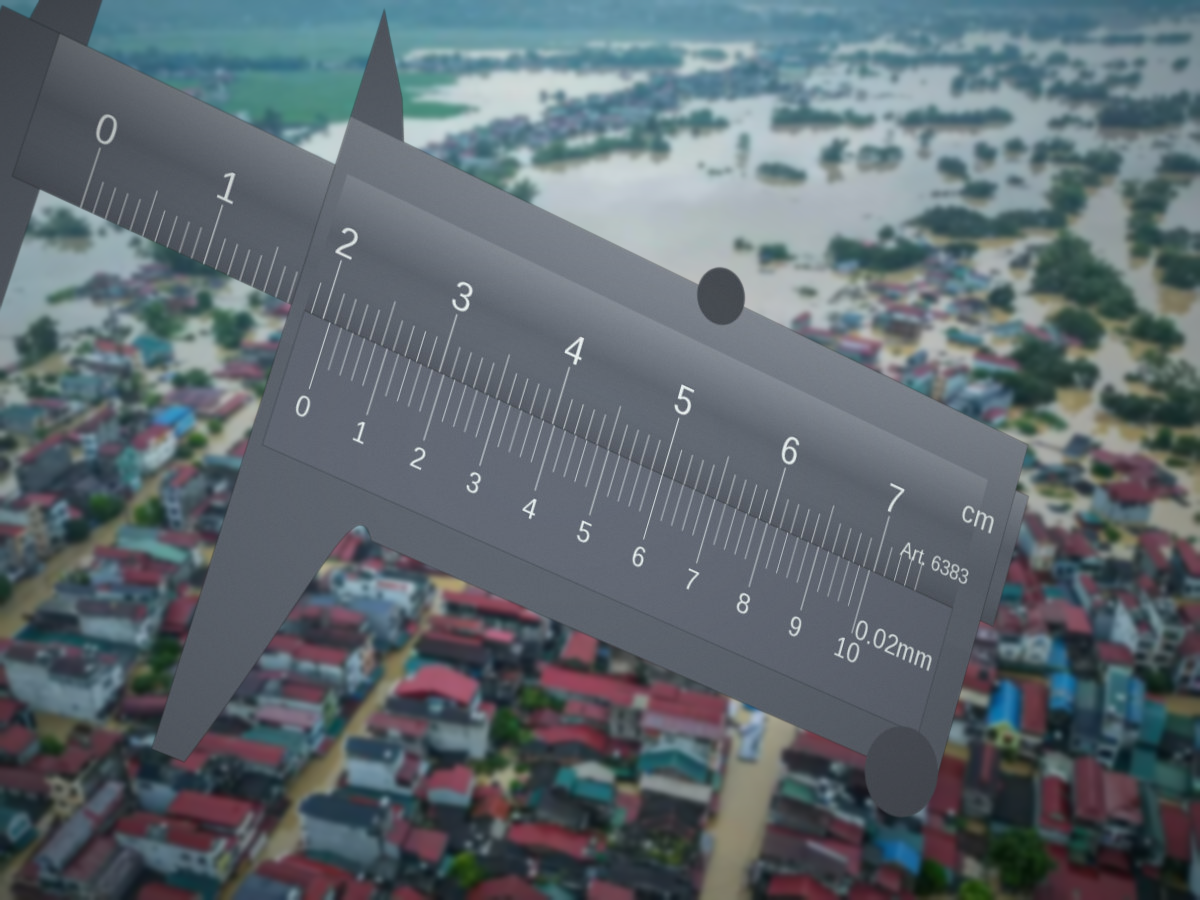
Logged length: **20.6** mm
